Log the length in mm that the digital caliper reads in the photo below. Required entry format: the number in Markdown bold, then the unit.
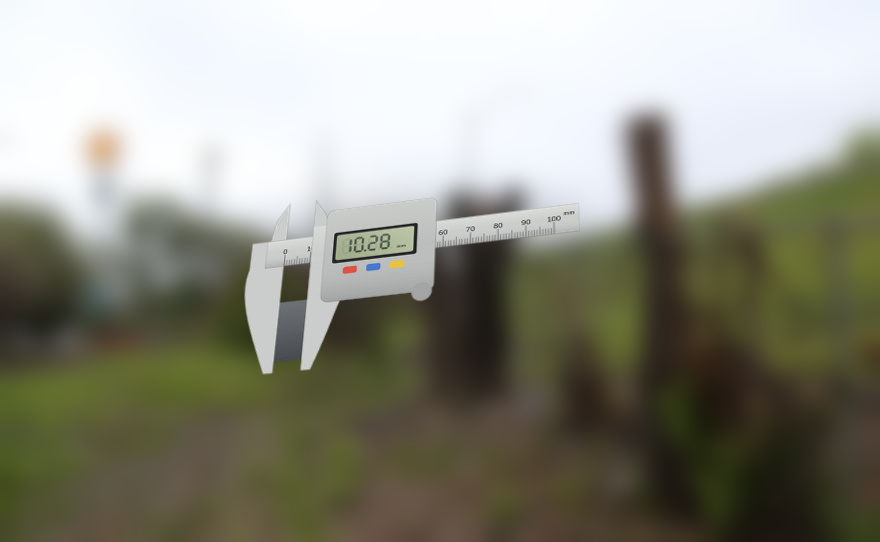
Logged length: **10.28** mm
